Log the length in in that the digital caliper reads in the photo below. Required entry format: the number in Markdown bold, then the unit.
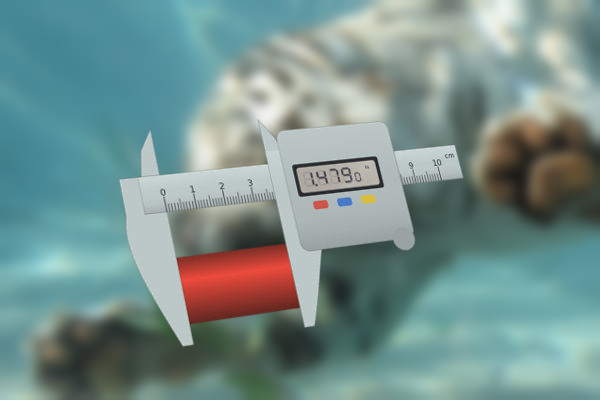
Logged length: **1.4790** in
